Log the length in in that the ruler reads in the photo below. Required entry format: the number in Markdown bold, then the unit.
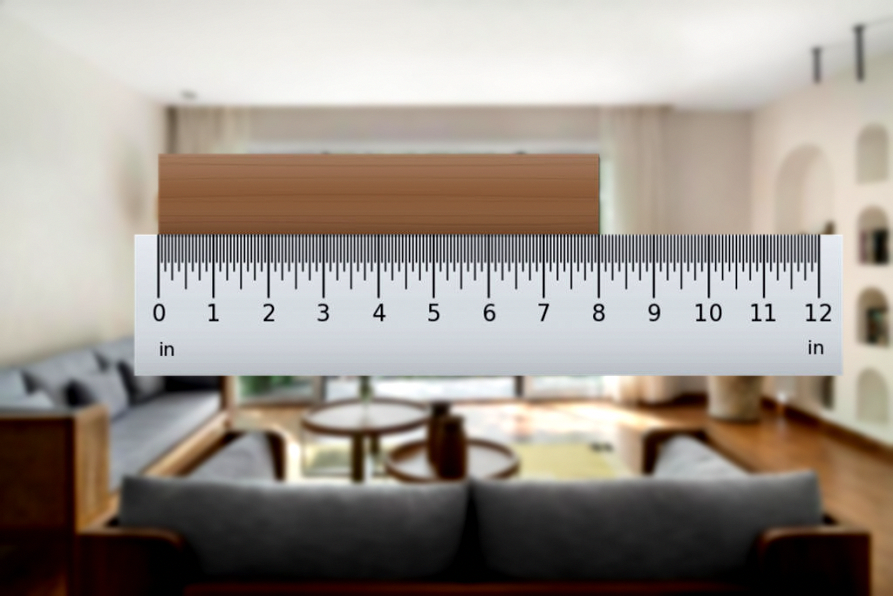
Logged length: **8** in
